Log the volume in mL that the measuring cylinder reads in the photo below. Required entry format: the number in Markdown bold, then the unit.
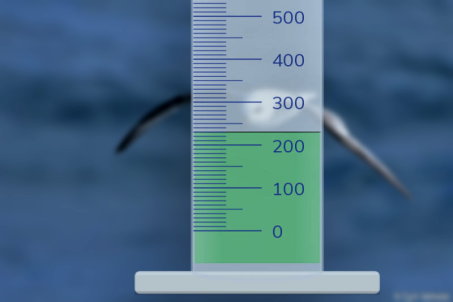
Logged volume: **230** mL
